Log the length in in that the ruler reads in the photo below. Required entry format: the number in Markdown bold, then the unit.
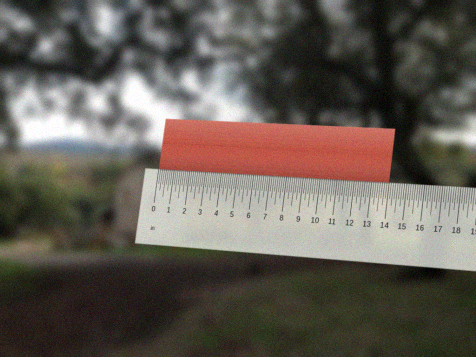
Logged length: **14** in
